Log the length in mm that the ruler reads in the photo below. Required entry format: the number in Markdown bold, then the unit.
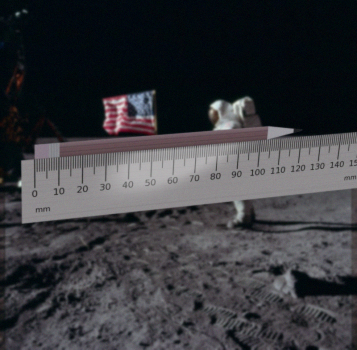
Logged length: **120** mm
